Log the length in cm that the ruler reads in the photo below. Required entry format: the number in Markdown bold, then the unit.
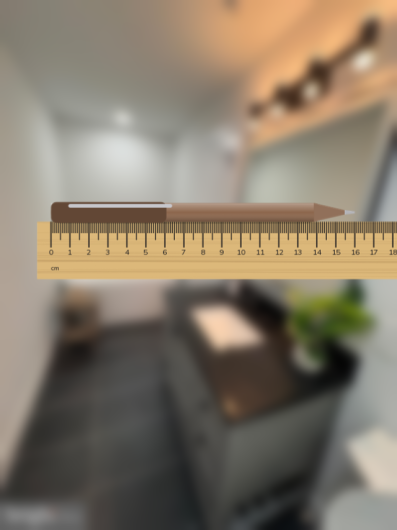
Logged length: **16** cm
